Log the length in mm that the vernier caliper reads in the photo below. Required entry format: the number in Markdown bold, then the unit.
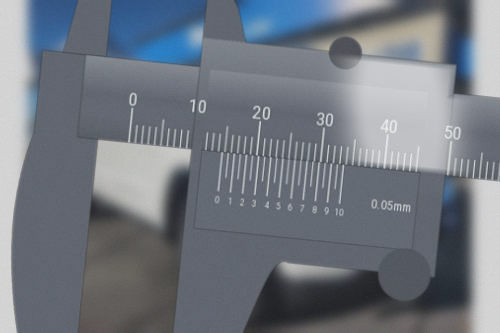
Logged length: **14.6** mm
